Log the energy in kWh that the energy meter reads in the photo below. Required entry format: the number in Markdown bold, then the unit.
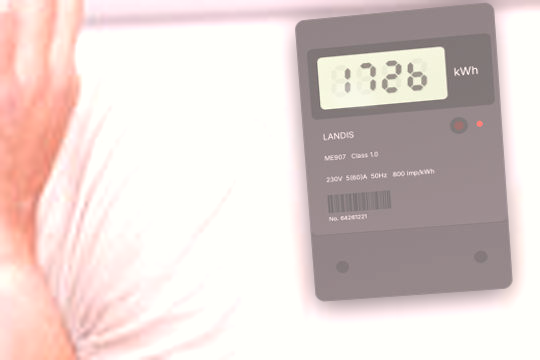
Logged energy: **1726** kWh
